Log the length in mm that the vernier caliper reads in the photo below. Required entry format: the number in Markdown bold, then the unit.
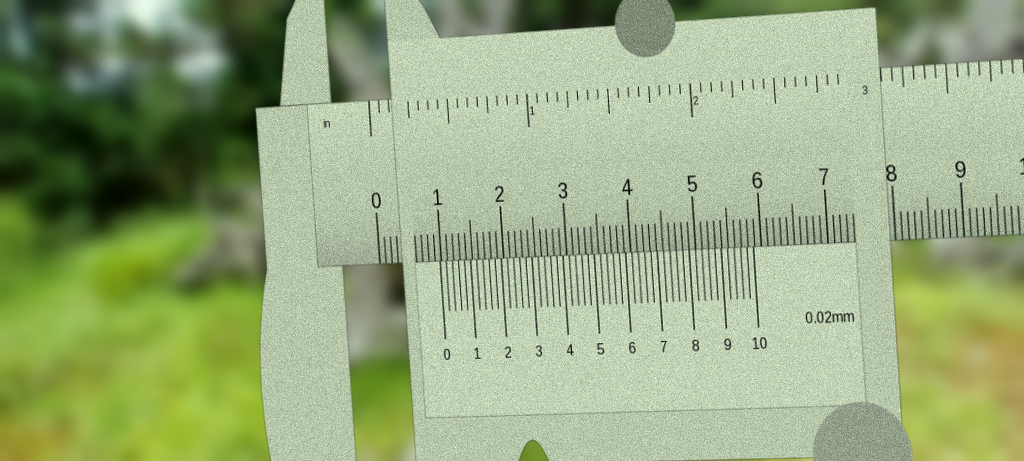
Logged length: **9.8** mm
